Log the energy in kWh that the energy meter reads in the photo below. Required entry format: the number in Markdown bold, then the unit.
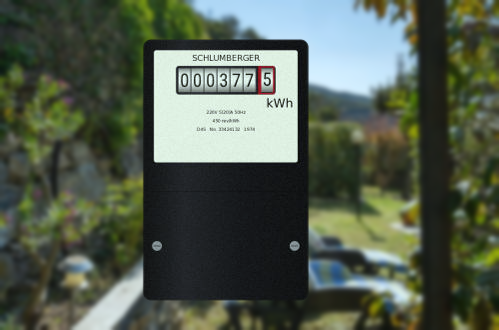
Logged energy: **377.5** kWh
